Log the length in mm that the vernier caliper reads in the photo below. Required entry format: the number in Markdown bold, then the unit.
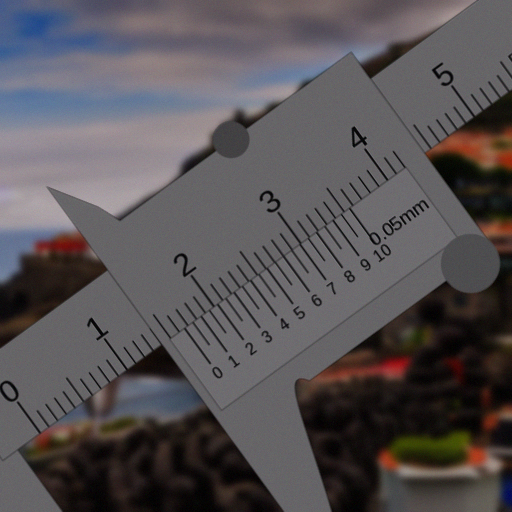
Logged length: **16.6** mm
